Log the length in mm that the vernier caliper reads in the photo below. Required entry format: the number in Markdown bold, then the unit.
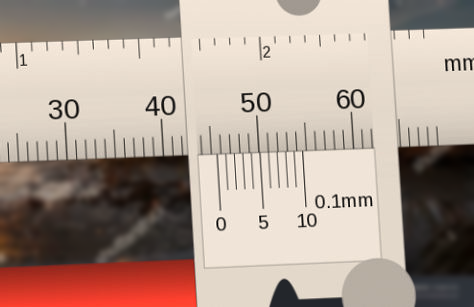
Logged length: **45.6** mm
